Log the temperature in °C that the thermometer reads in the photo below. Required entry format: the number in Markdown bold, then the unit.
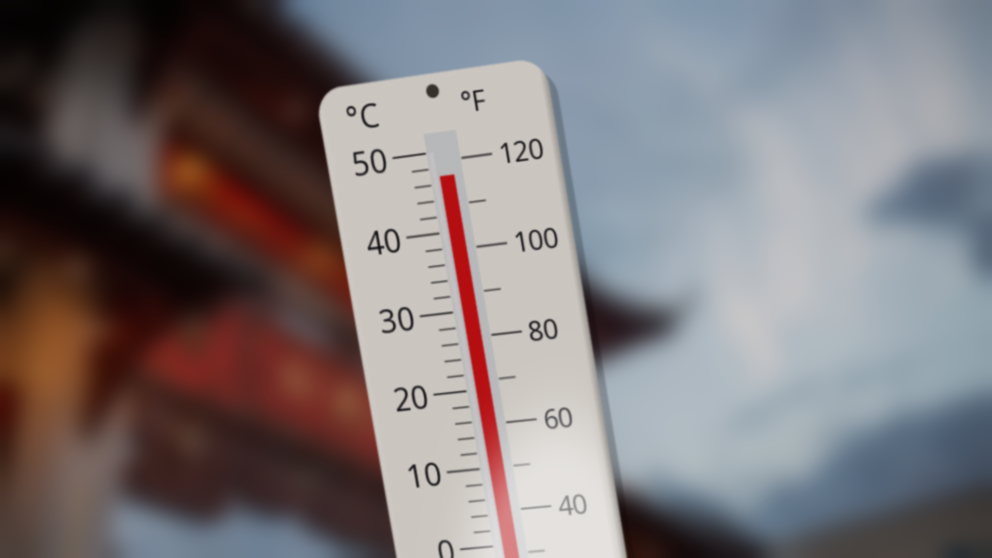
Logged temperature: **47** °C
